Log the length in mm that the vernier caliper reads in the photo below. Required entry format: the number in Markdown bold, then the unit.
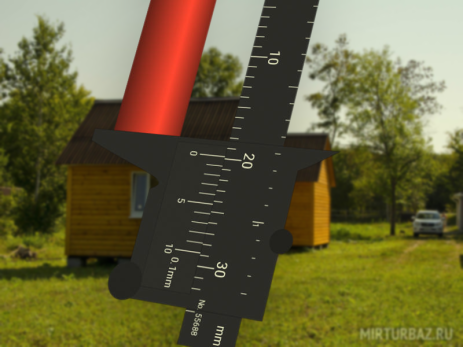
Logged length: **19.8** mm
